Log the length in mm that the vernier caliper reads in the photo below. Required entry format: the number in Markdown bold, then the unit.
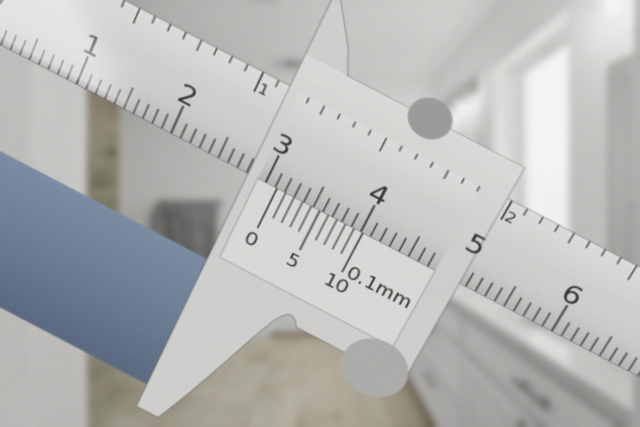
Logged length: **31.2** mm
